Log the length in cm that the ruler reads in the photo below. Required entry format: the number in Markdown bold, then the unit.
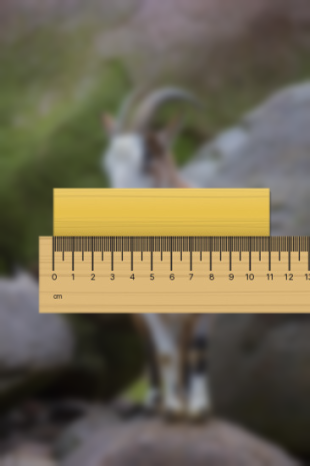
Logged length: **11** cm
